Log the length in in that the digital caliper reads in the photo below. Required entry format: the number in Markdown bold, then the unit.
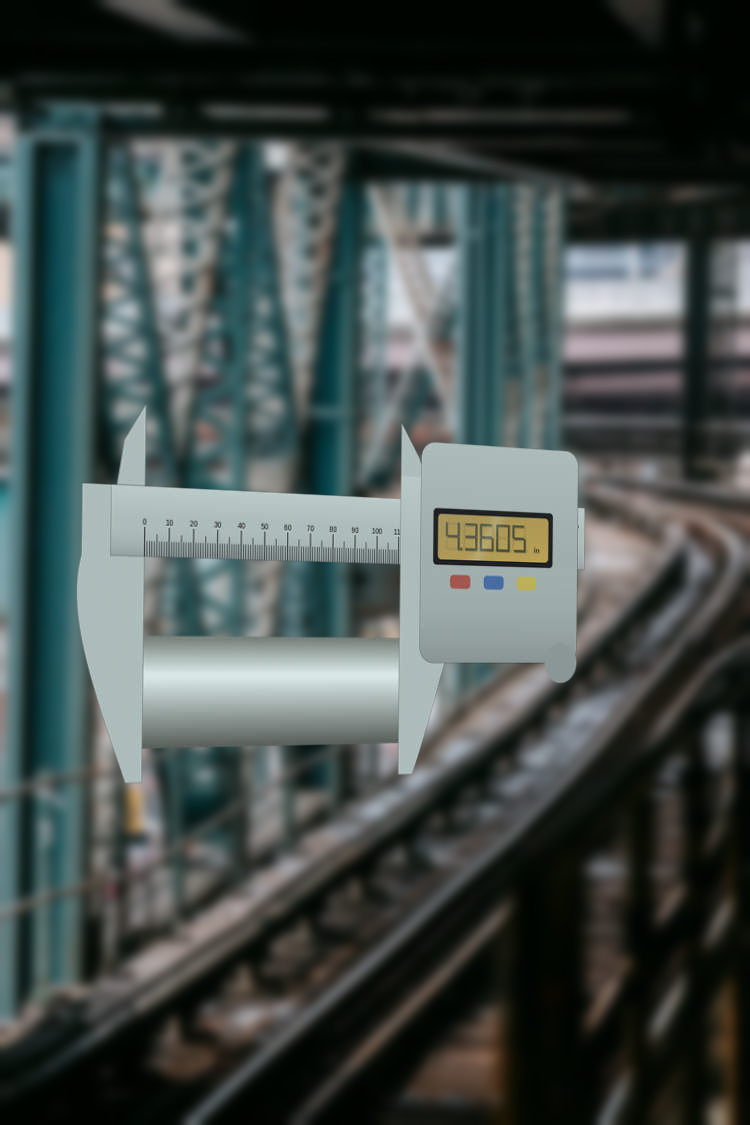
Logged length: **4.3605** in
